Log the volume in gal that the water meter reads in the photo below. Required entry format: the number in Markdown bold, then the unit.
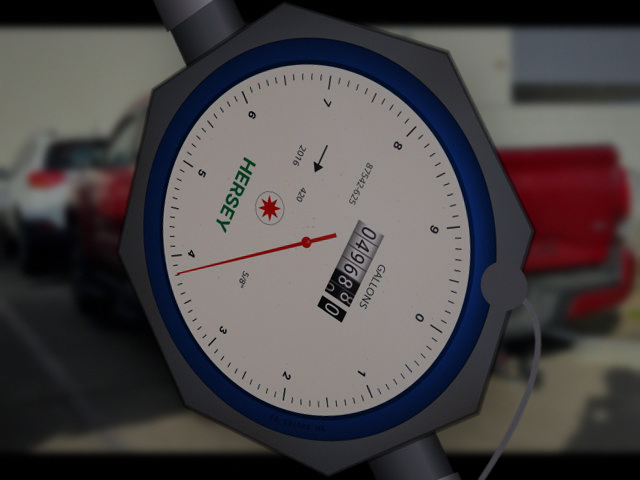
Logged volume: **496883.8** gal
